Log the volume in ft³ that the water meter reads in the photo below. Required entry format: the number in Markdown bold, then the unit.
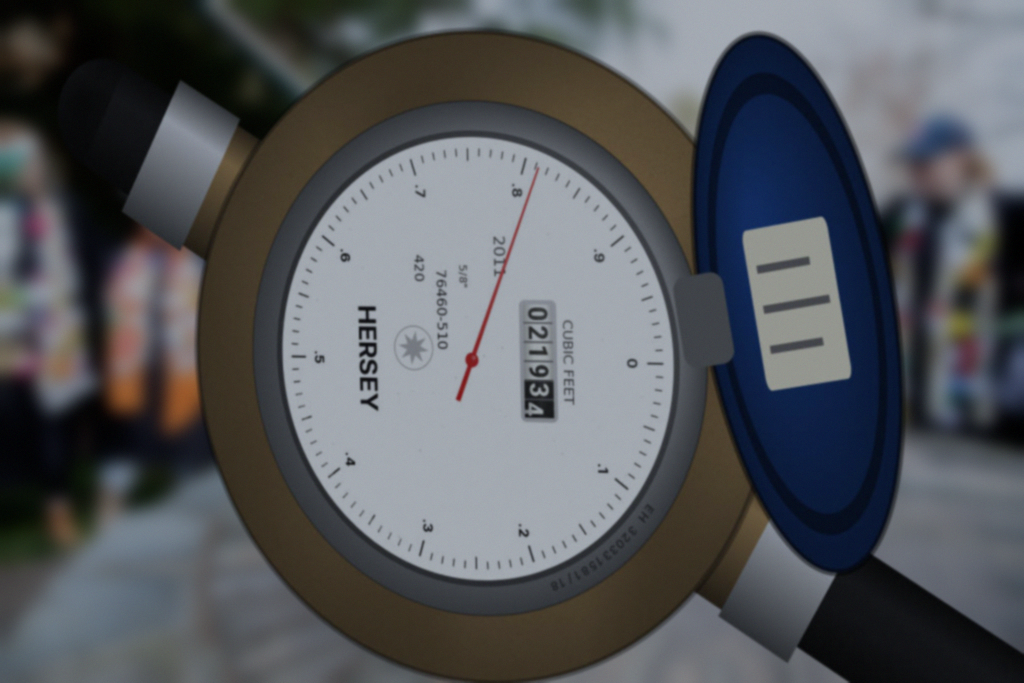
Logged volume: **21933.81** ft³
